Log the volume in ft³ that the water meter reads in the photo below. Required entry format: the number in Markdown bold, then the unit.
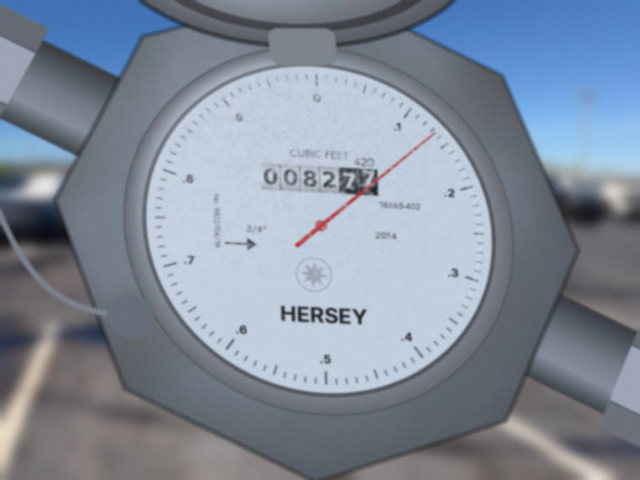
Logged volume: **8277.13** ft³
